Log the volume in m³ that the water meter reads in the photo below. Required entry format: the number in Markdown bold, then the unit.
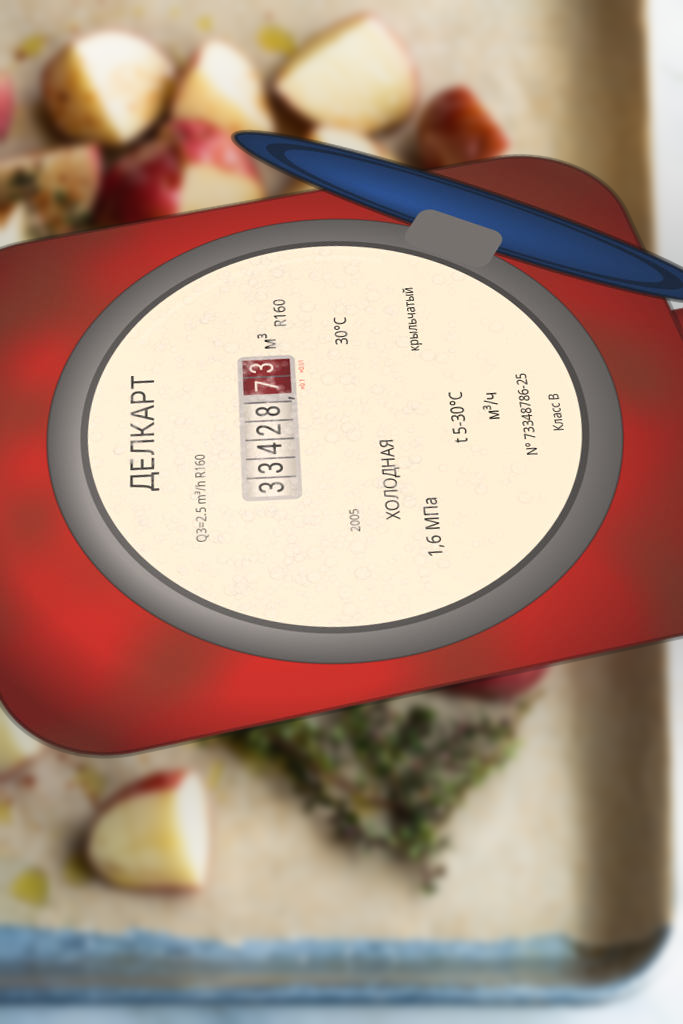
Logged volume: **33428.73** m³
